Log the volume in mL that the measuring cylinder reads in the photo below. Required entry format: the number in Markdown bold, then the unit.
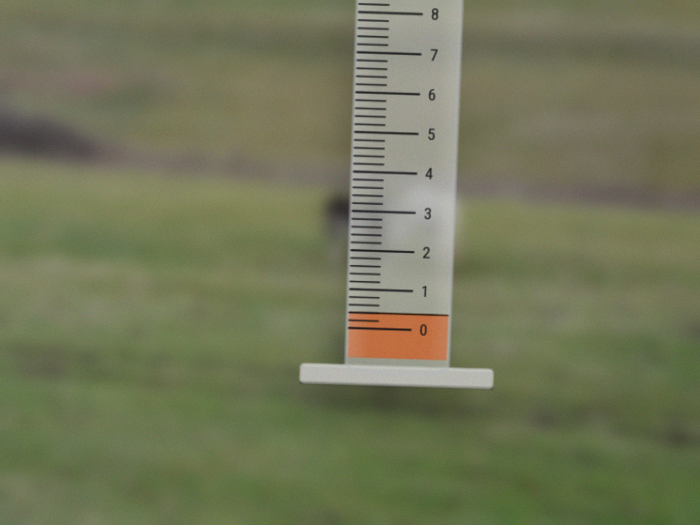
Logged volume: **0.4** mL
